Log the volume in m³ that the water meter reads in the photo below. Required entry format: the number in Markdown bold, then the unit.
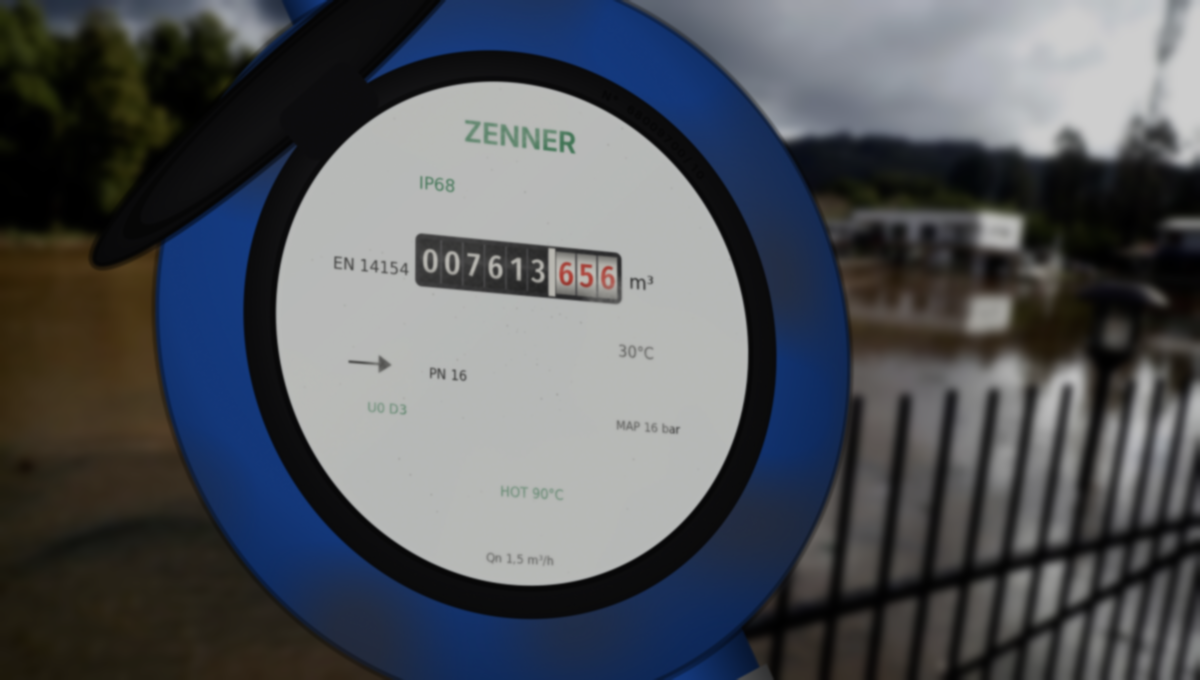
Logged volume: **7613.656** m³
